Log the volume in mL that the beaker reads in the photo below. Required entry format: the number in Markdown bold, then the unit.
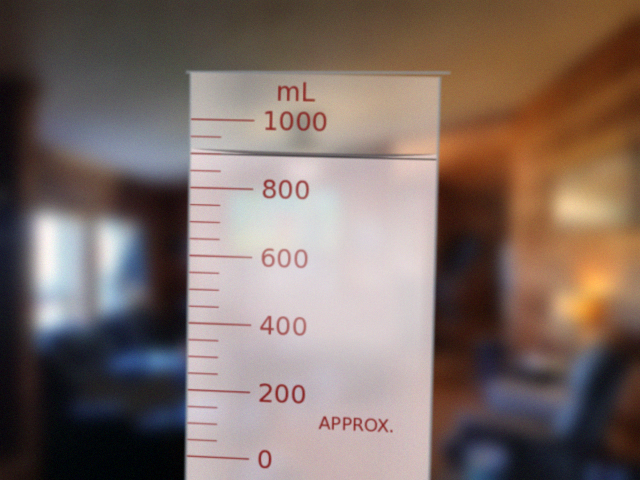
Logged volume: **900** mL
